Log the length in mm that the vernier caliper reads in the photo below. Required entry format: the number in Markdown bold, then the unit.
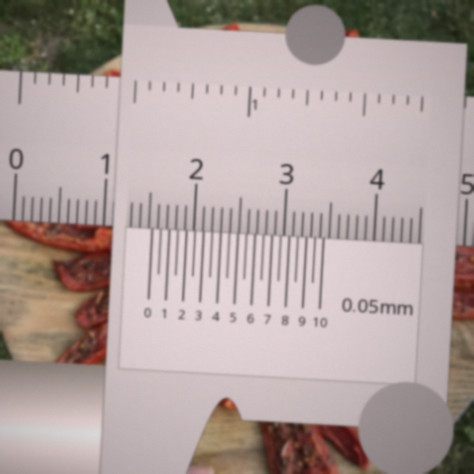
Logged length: **15.4** mm
